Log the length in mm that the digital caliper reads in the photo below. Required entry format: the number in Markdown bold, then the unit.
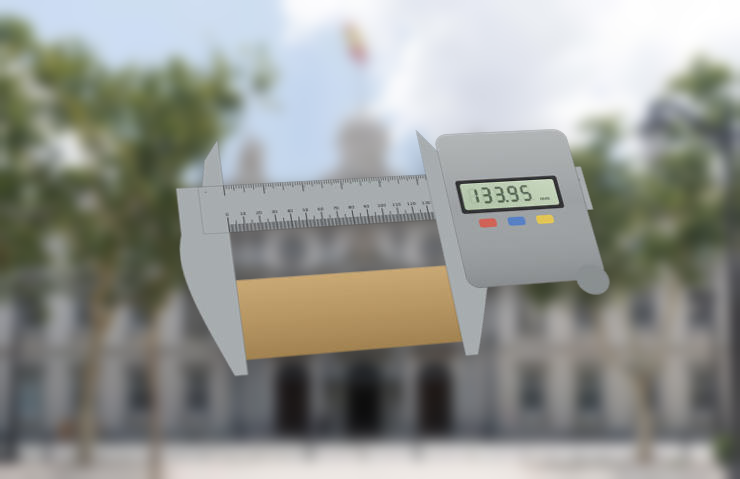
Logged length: **133.95** mm
